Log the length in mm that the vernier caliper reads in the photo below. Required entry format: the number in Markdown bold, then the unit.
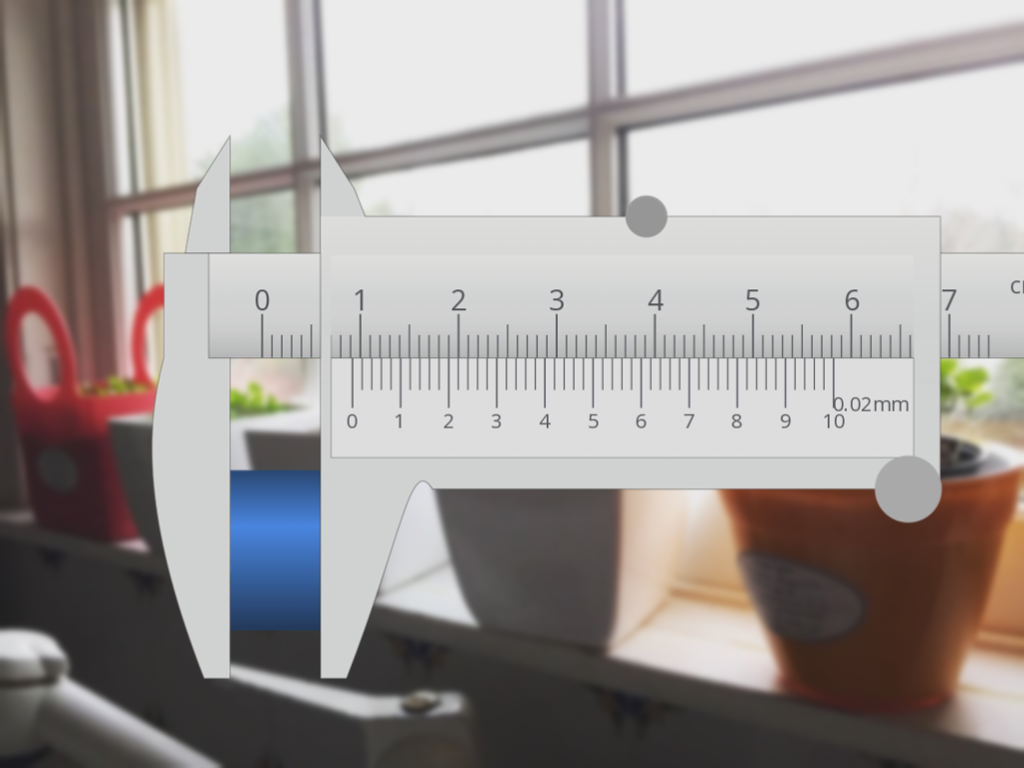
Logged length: **9.2** mm
